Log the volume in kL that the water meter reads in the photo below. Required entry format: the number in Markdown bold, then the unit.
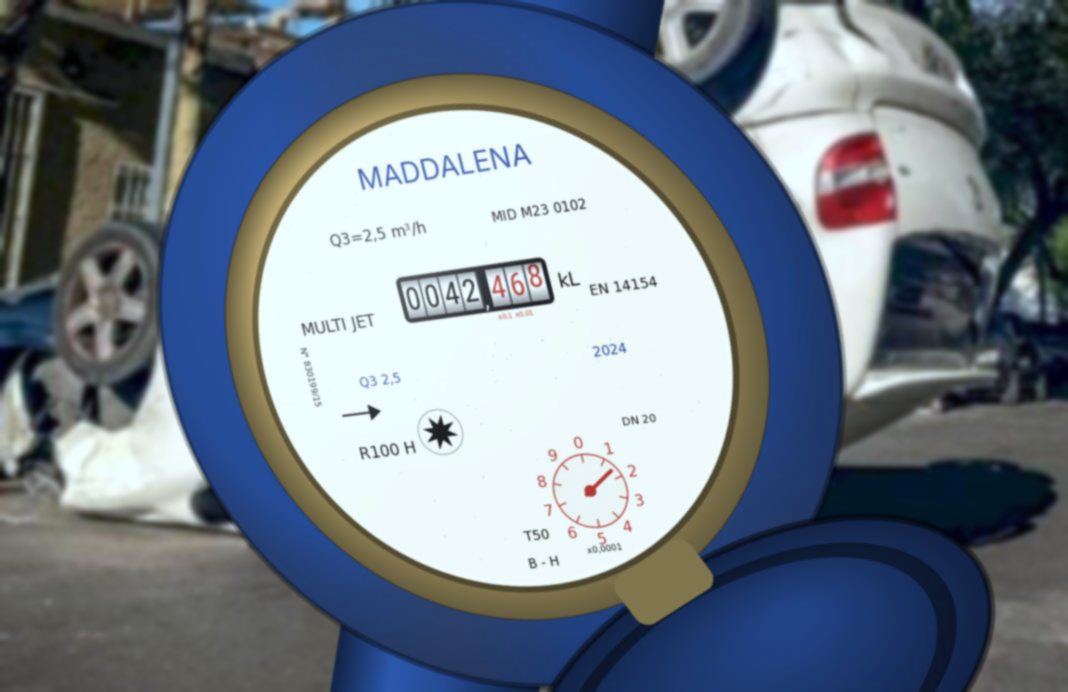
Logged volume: **42.4681** kL
